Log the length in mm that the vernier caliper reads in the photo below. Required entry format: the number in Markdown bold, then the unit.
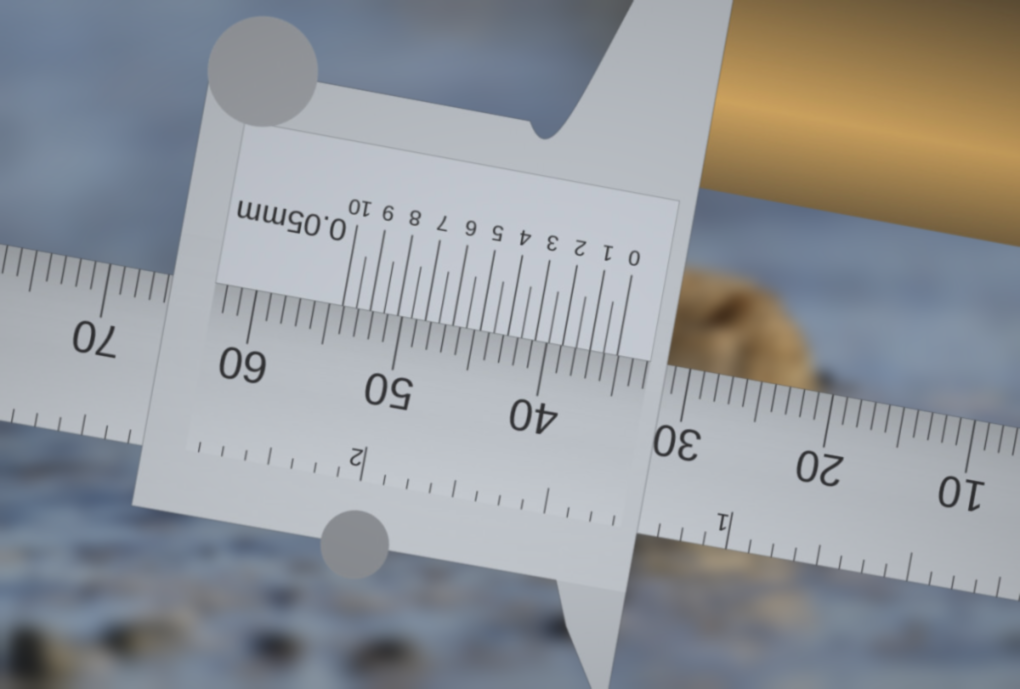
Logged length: **35.1** mm
